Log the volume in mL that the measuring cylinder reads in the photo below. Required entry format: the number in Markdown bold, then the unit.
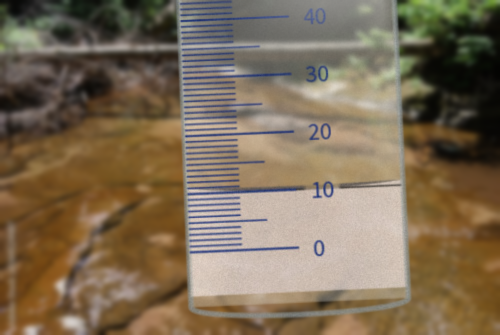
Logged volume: **10** mL
